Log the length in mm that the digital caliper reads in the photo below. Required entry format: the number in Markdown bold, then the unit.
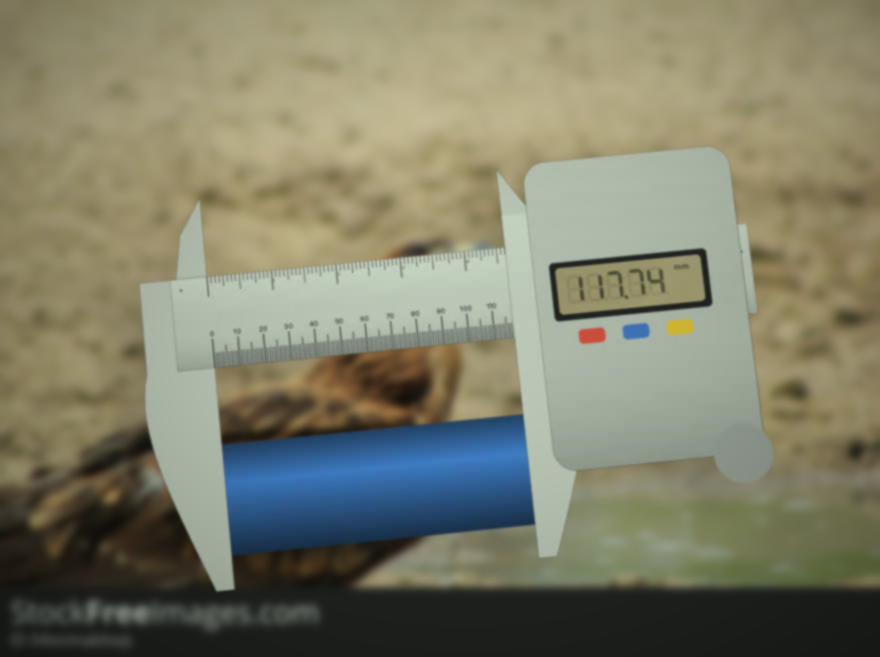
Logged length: **117.74** mm
